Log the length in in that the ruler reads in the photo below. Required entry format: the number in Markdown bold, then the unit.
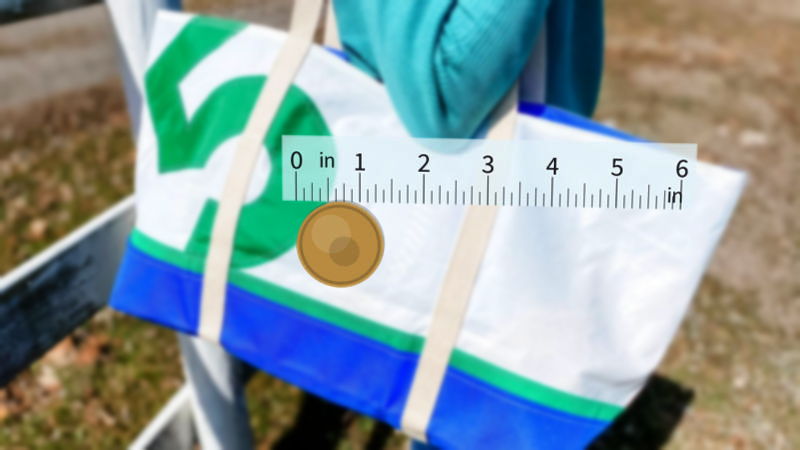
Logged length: **1.375** in
